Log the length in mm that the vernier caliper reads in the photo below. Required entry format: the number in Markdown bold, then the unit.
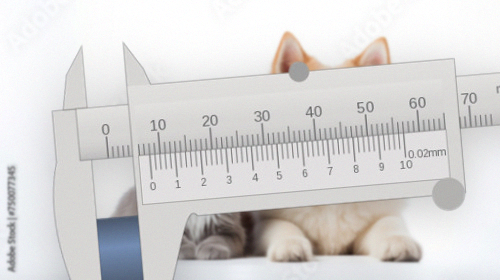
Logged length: **8.0** mm
